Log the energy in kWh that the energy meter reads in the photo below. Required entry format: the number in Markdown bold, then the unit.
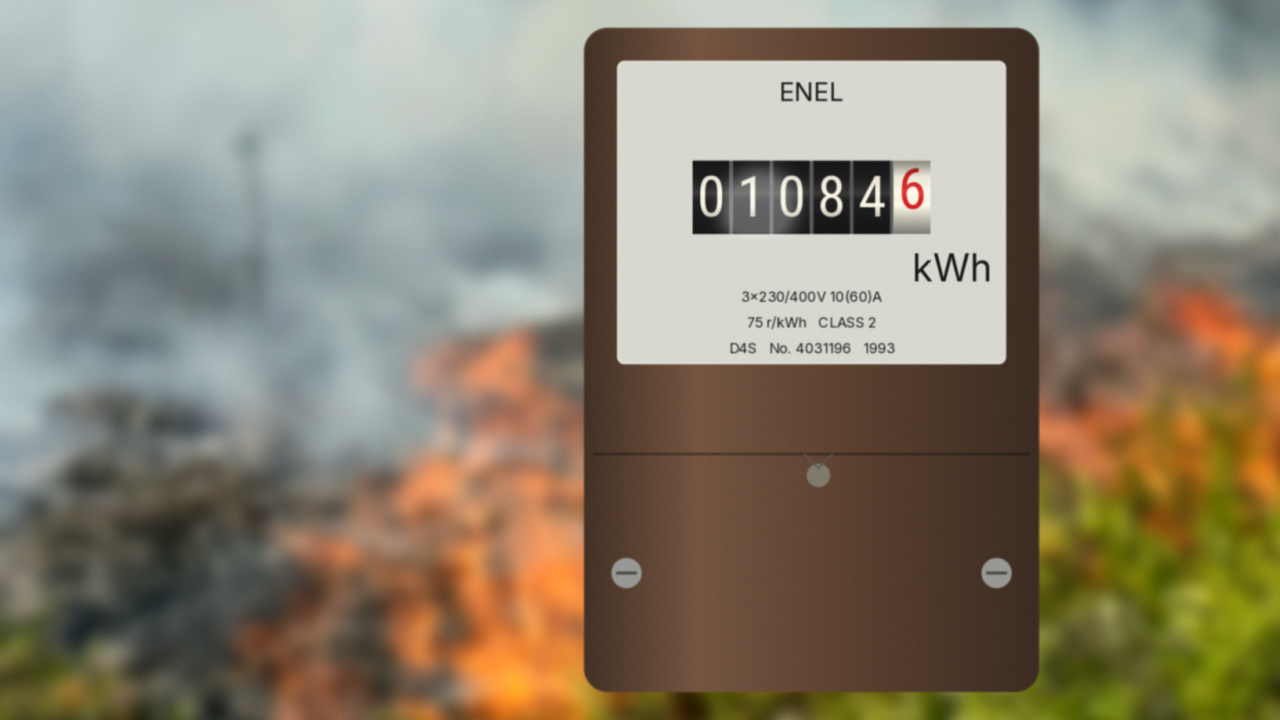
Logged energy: **1084.6** kWh
